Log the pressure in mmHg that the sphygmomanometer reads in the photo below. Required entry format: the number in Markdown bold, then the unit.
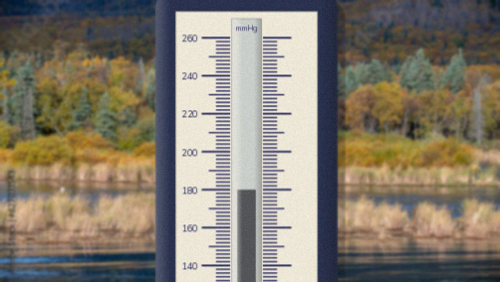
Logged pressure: **180** mmHg
